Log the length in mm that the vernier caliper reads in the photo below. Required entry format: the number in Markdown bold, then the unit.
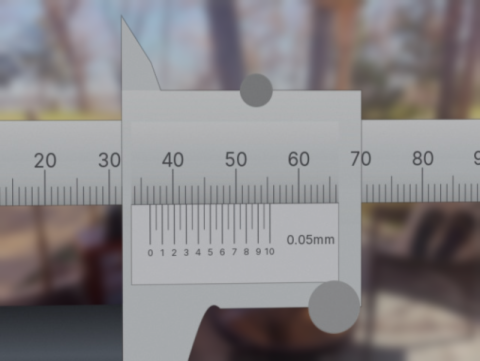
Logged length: **36.4** mm
